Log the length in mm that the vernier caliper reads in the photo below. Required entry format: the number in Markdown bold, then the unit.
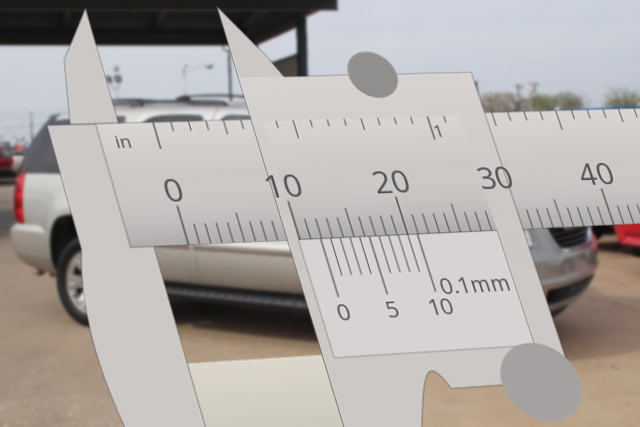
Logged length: **11.9** mm
